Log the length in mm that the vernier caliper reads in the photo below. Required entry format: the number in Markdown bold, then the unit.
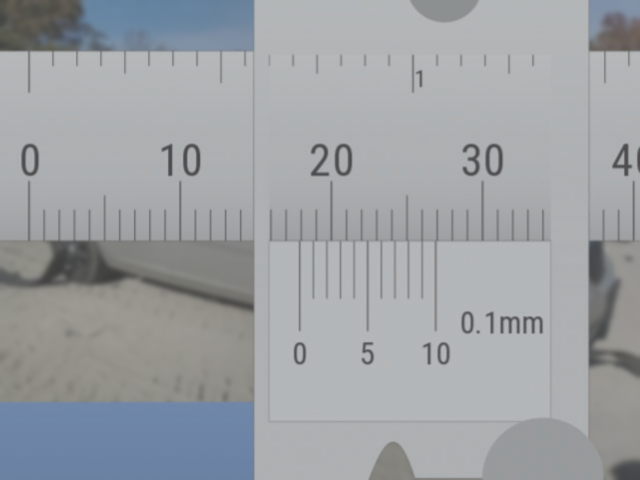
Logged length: **17.9** mm
